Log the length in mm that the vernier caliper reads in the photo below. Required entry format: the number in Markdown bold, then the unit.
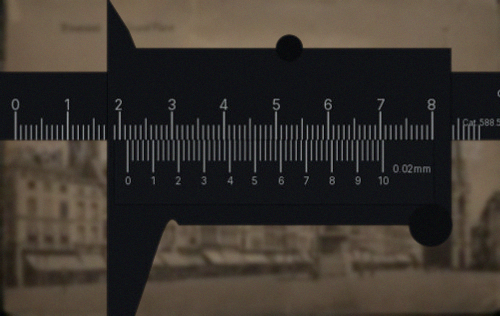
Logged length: **21.5** mm
